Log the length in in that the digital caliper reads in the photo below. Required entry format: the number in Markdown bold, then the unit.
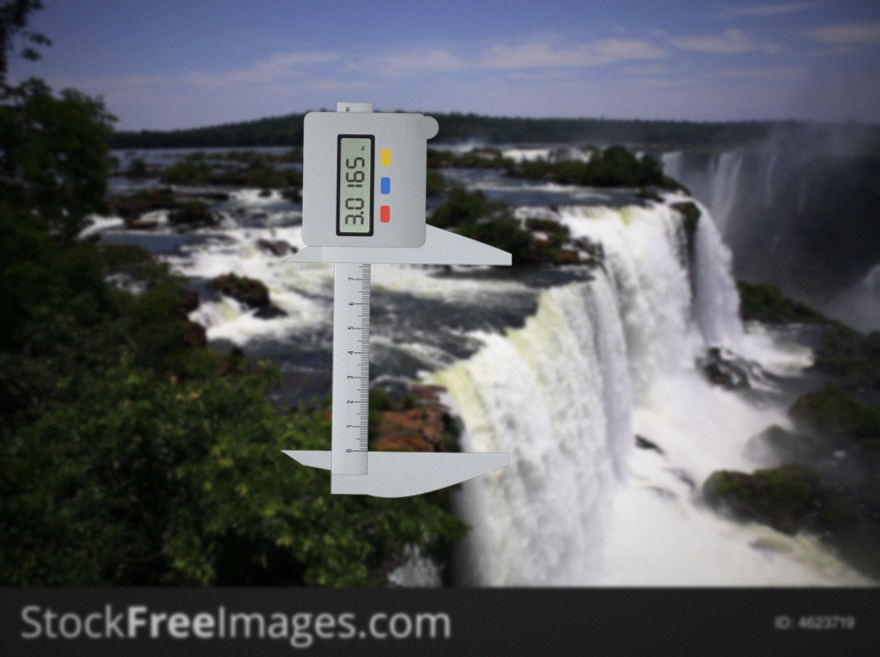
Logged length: **3.0165** in
